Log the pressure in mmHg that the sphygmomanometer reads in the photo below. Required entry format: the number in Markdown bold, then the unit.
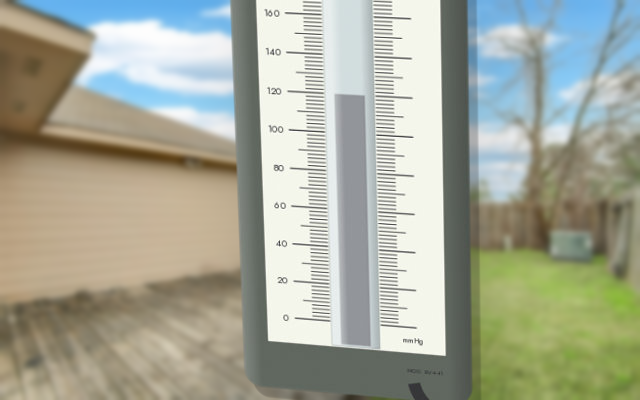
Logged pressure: **120** mmHg
